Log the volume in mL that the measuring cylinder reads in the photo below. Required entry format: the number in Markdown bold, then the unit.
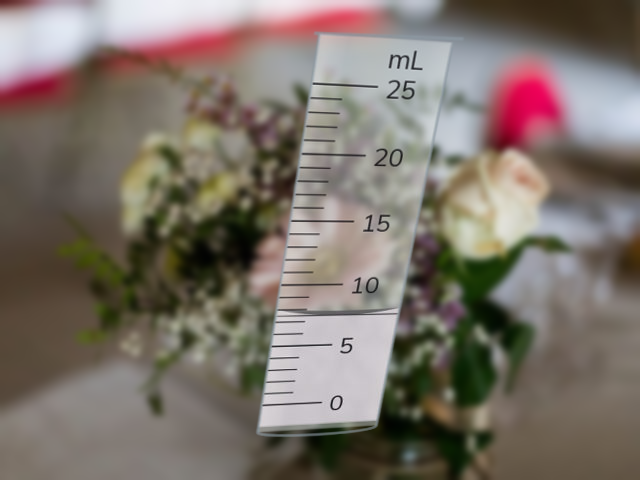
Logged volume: **7.5** mL
